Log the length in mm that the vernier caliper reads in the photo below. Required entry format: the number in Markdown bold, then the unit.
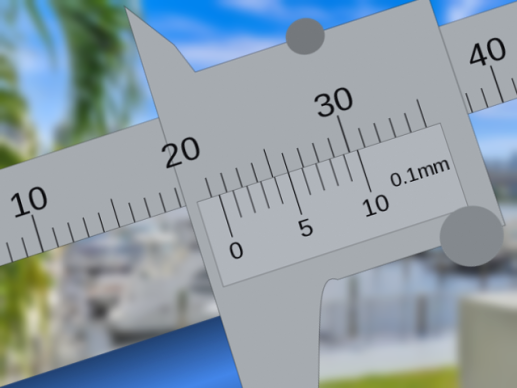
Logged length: **21.5** mm
